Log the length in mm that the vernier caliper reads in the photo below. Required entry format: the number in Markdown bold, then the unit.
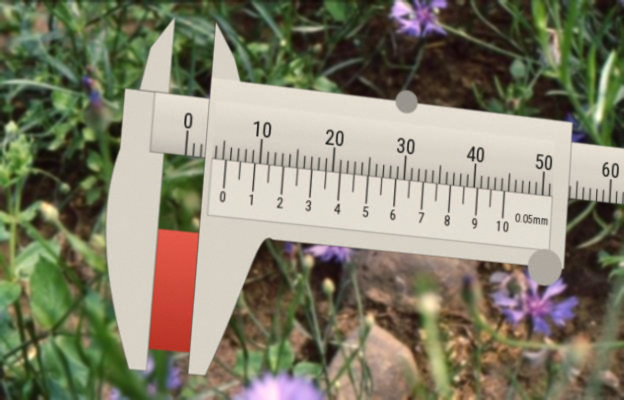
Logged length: **5.4** mm
